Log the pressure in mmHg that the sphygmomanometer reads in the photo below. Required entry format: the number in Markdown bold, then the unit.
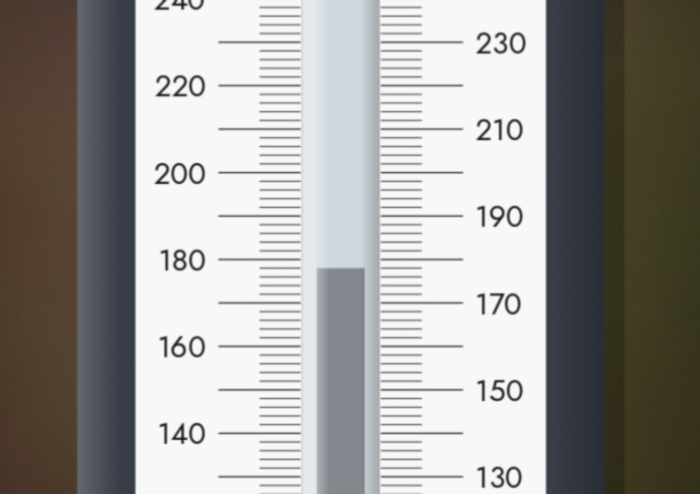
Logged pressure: **178** mmHg
